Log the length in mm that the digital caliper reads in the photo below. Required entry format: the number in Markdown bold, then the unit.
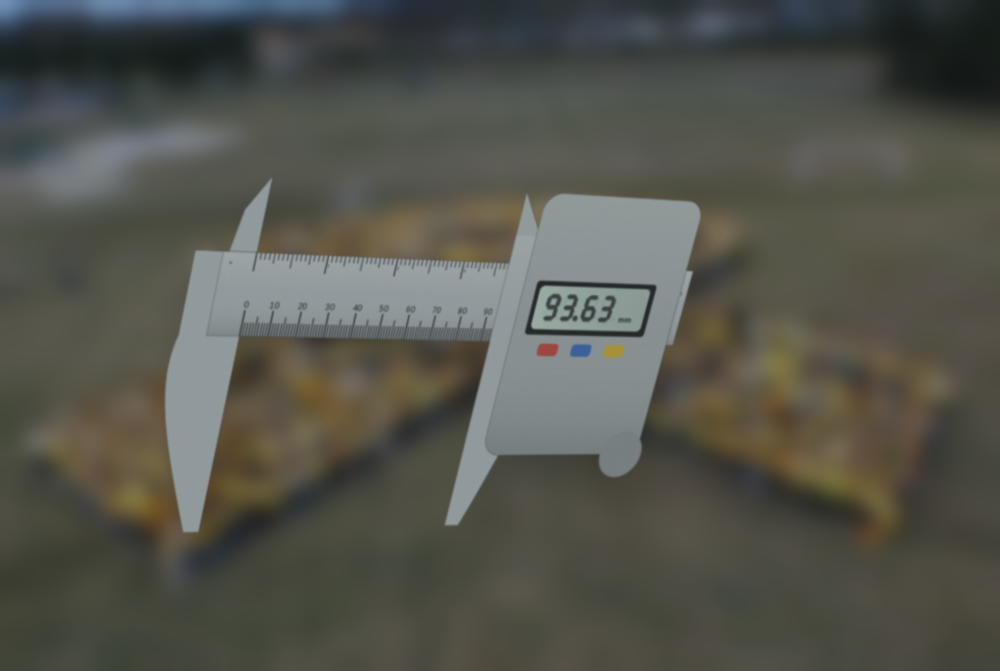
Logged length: **93.63** mm
